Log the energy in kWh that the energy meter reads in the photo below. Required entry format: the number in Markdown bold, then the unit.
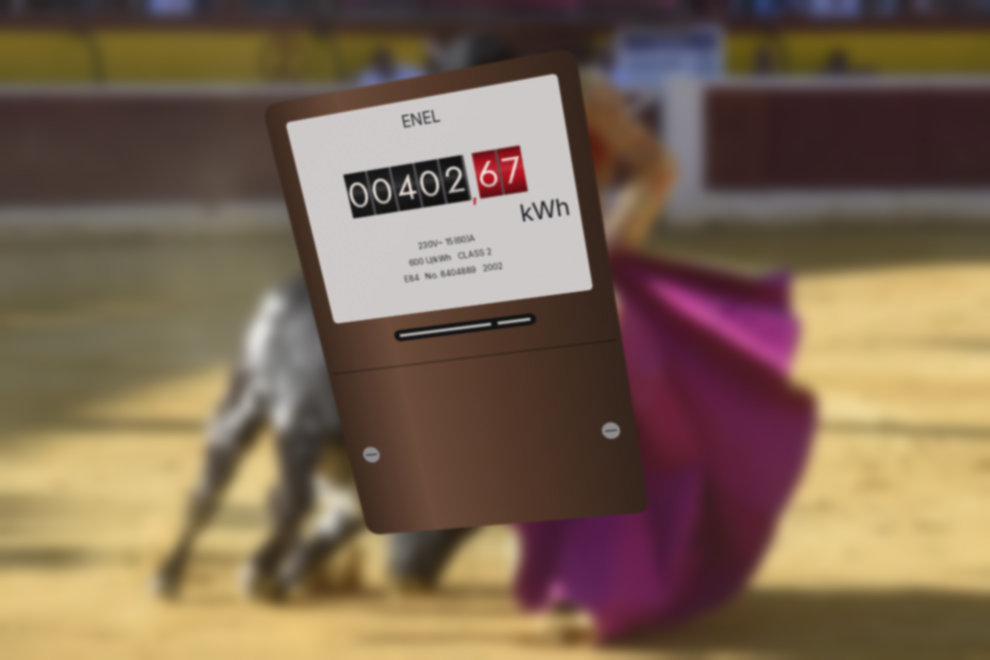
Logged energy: **402.67** kWh
